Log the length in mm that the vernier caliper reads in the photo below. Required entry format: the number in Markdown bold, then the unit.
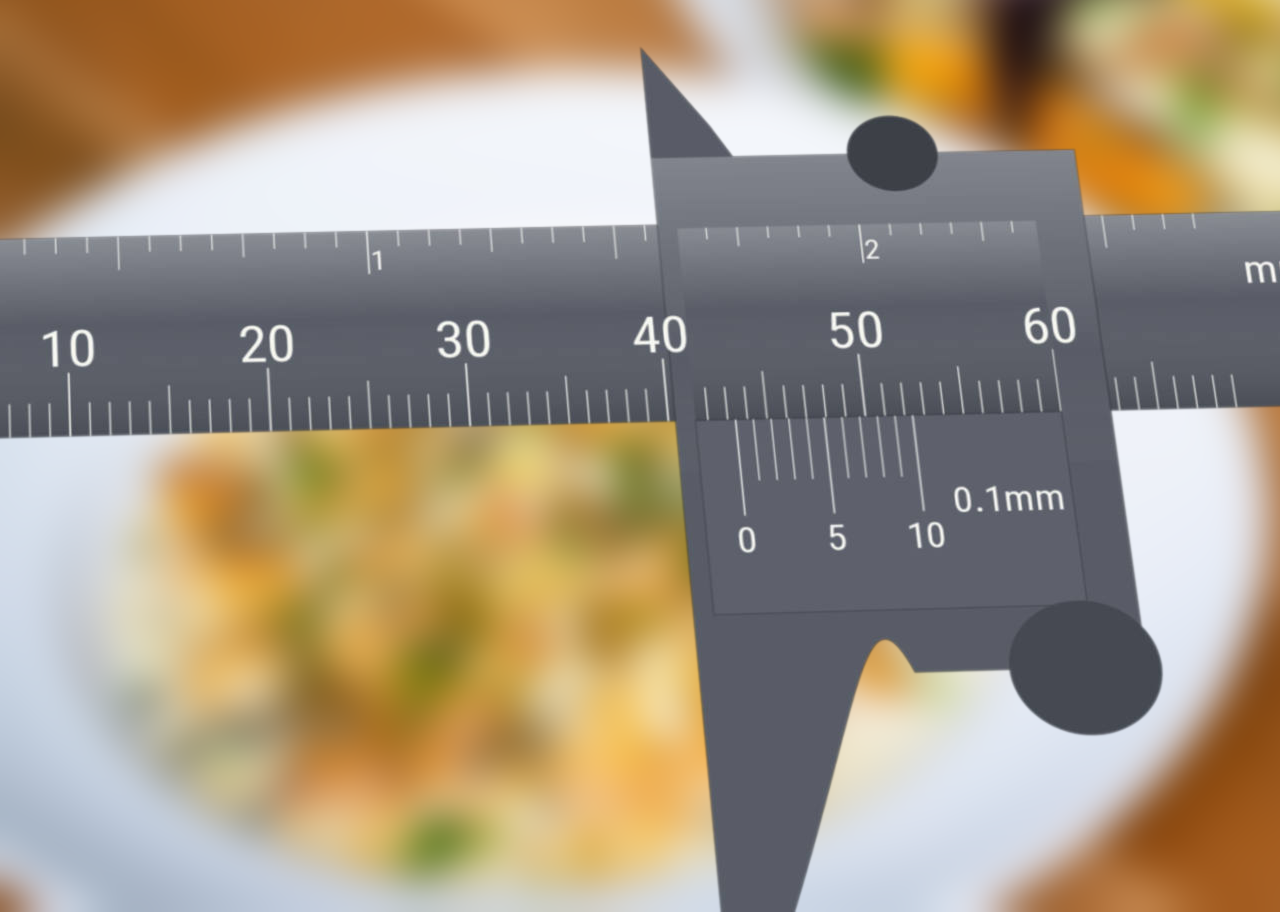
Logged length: **43.4** mm
